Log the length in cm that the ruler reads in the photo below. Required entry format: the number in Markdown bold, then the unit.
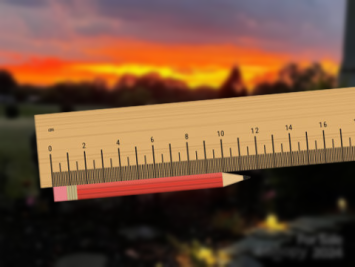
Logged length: **11.5** cm
